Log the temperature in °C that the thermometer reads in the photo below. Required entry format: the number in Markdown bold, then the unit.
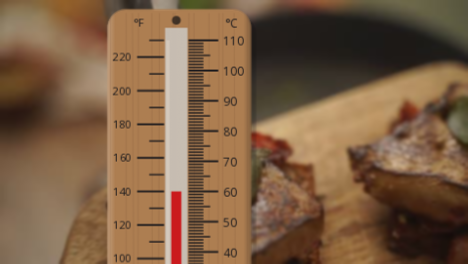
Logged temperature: **60** °C
